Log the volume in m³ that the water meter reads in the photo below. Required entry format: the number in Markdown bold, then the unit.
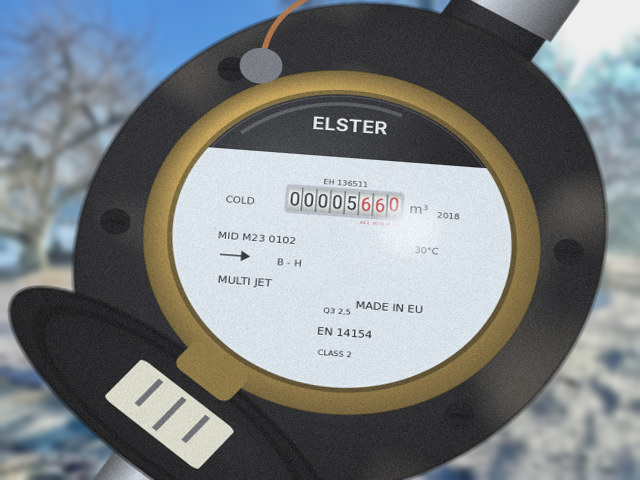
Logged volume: **5.660** m³
